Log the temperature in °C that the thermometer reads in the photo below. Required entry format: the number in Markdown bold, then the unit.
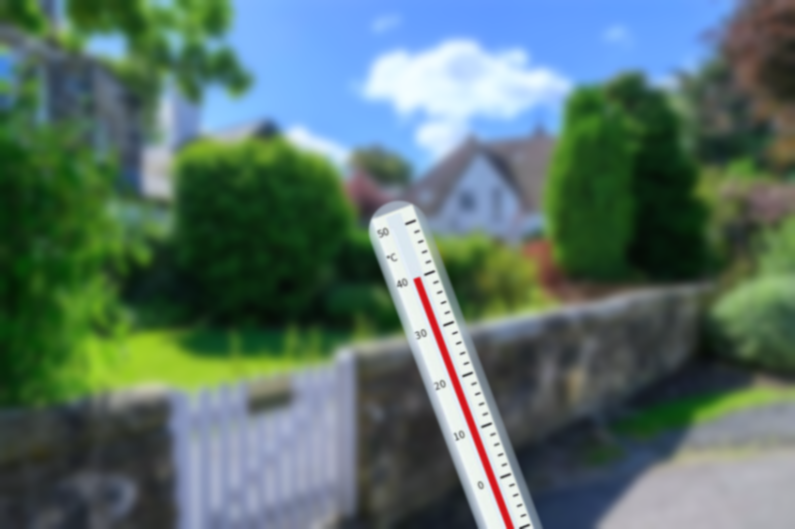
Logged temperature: **40** °C
